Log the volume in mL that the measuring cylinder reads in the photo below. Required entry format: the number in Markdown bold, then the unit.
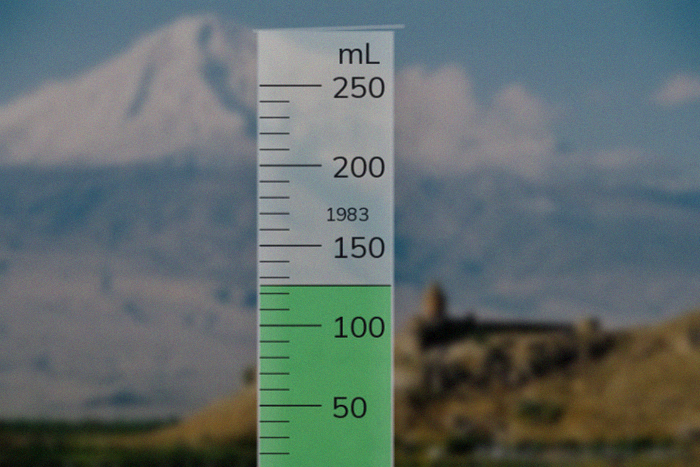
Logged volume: **125** mL
